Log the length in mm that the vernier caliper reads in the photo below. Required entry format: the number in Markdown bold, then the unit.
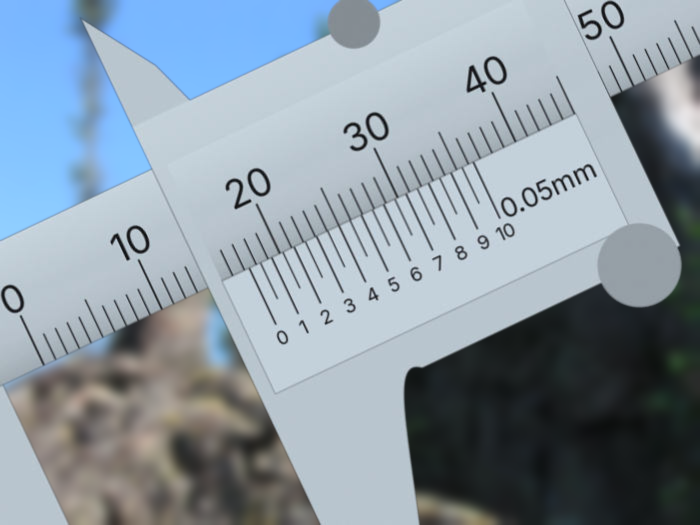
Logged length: **17.4** mm
